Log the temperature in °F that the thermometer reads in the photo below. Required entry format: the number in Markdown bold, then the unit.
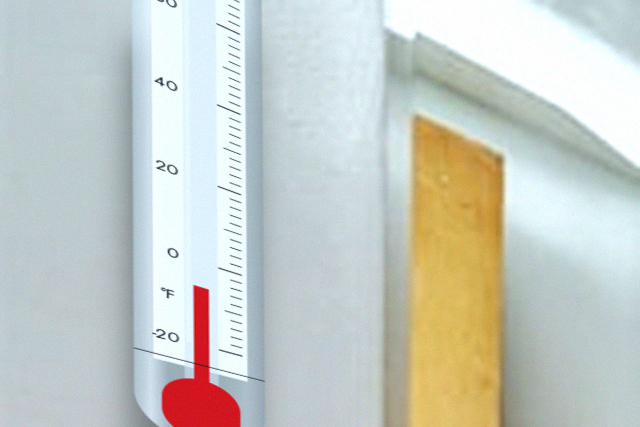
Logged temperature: **-6** °F
